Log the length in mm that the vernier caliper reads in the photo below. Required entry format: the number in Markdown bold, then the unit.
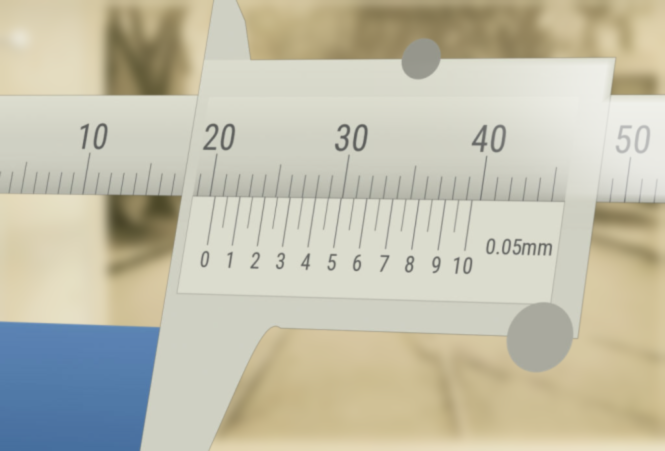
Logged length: **20.4** mm
